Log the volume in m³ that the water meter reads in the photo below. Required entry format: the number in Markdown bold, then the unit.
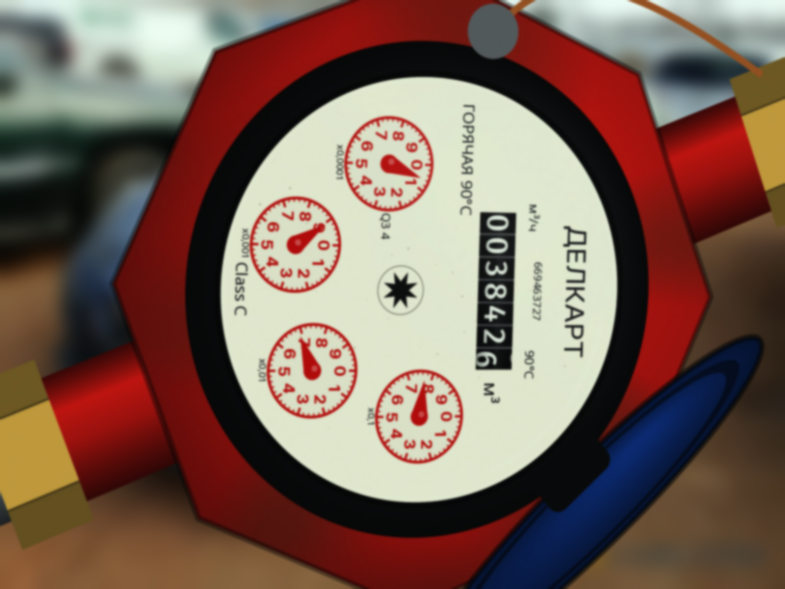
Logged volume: **38425.7690** m³
